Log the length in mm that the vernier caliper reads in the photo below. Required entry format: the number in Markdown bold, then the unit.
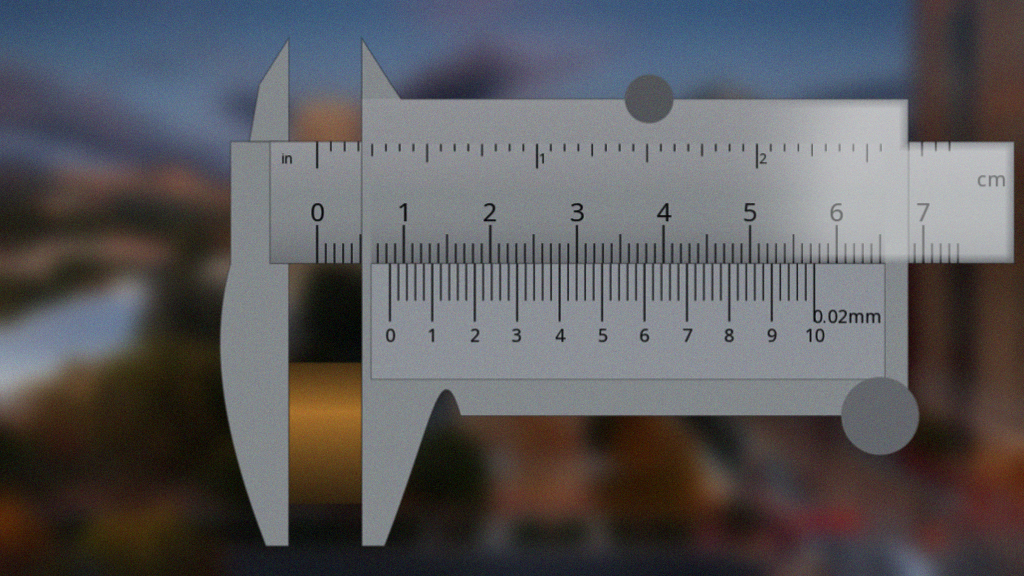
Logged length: **8.4** mm
